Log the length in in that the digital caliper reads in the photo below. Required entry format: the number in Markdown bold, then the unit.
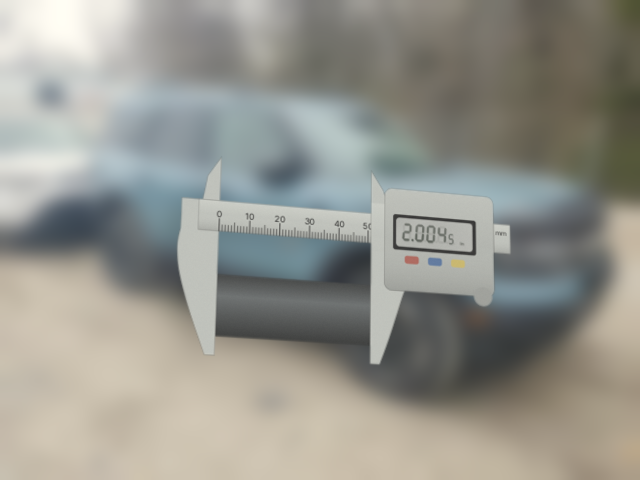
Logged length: **2.0045** in
